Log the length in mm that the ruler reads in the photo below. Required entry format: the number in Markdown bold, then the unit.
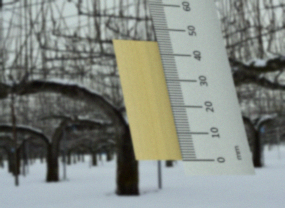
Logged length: **45** mm
